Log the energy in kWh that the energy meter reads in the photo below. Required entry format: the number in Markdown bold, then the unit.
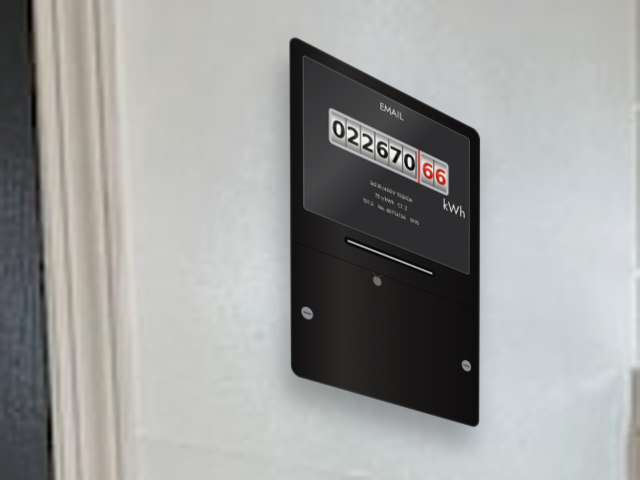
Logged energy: **22670.66** kWh
